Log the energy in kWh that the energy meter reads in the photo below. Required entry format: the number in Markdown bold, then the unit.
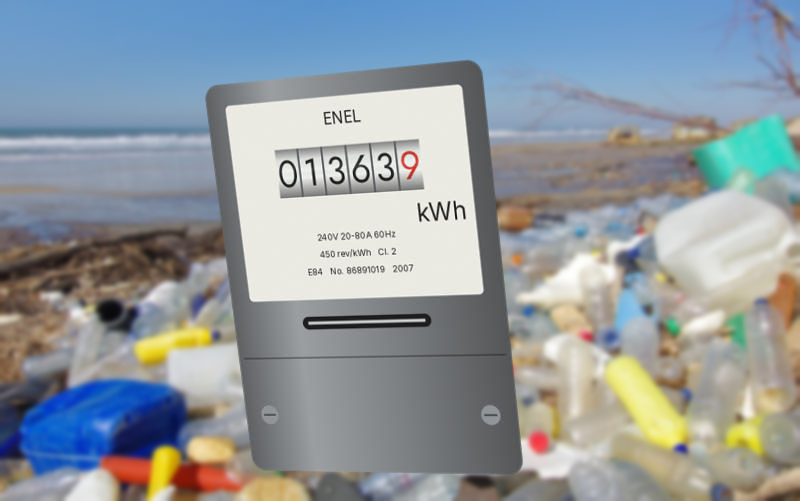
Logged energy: **1363.9** kWh
